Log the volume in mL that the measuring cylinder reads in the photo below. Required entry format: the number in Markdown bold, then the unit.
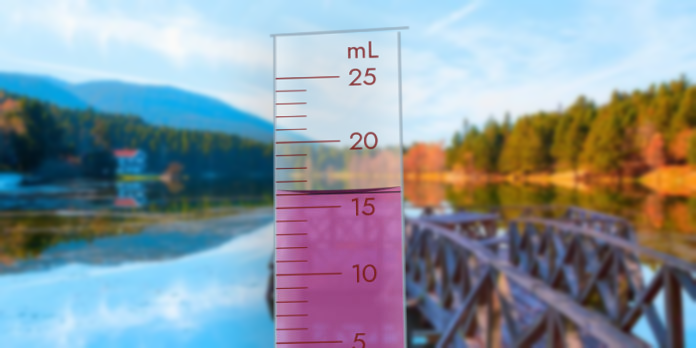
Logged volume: **16** mL
